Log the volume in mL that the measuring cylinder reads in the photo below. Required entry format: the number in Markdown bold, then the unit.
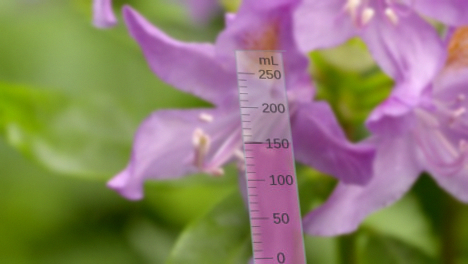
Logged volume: **150** mL
